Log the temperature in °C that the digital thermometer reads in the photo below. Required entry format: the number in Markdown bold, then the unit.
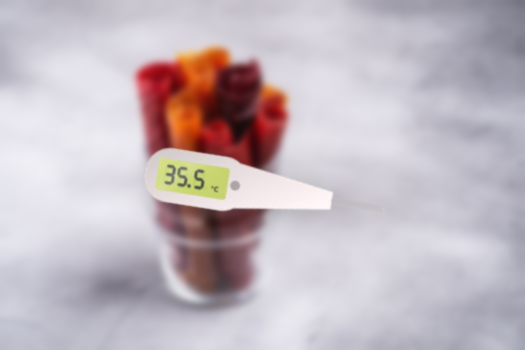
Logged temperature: **35.5** °C
